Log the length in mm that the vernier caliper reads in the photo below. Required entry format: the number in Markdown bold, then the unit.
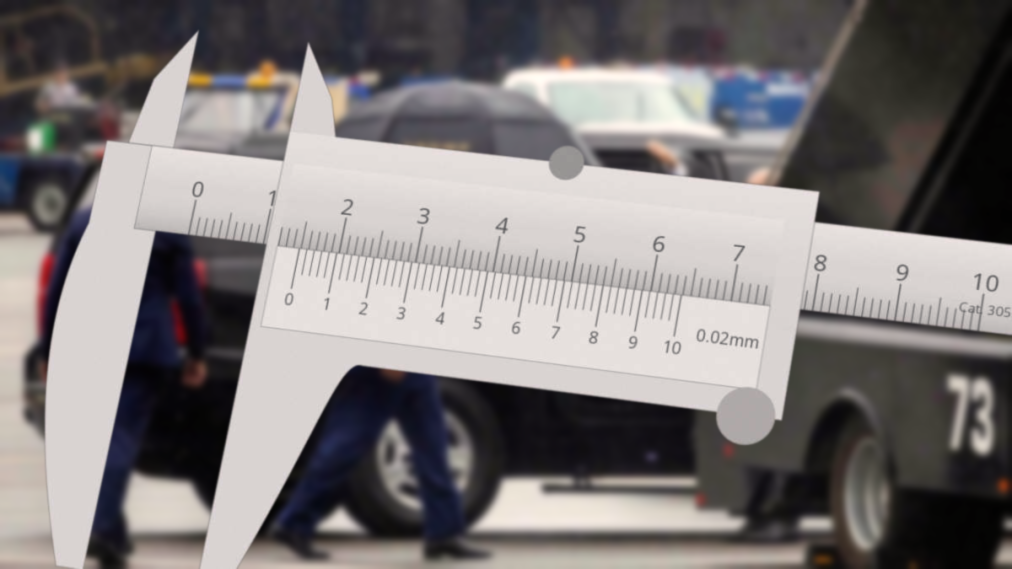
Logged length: **14.8** mm
